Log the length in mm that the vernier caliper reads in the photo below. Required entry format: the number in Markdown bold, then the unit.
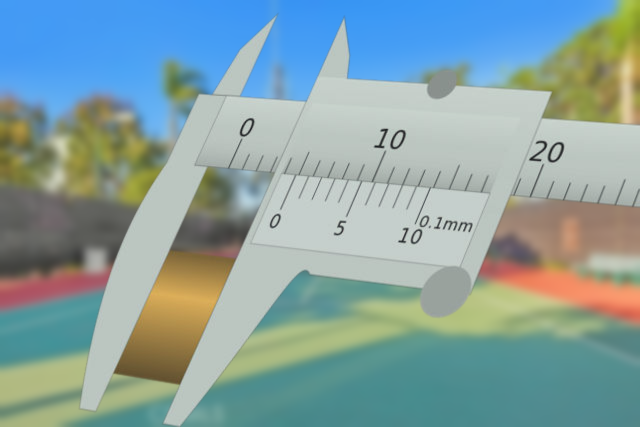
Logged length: **4.8** mm
